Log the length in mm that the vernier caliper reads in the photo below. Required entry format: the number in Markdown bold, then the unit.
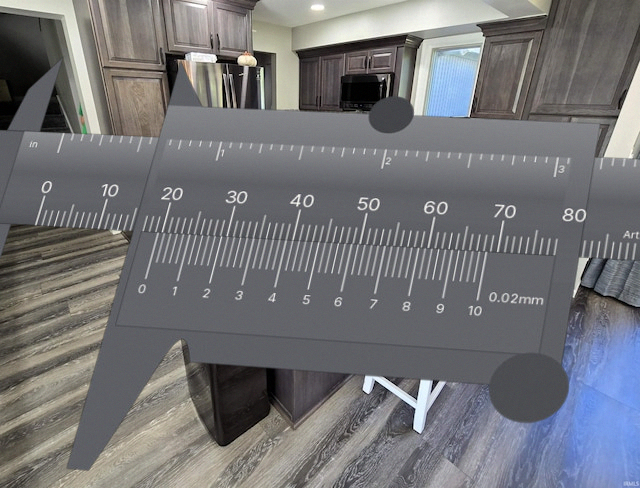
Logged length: **19.4** mm
